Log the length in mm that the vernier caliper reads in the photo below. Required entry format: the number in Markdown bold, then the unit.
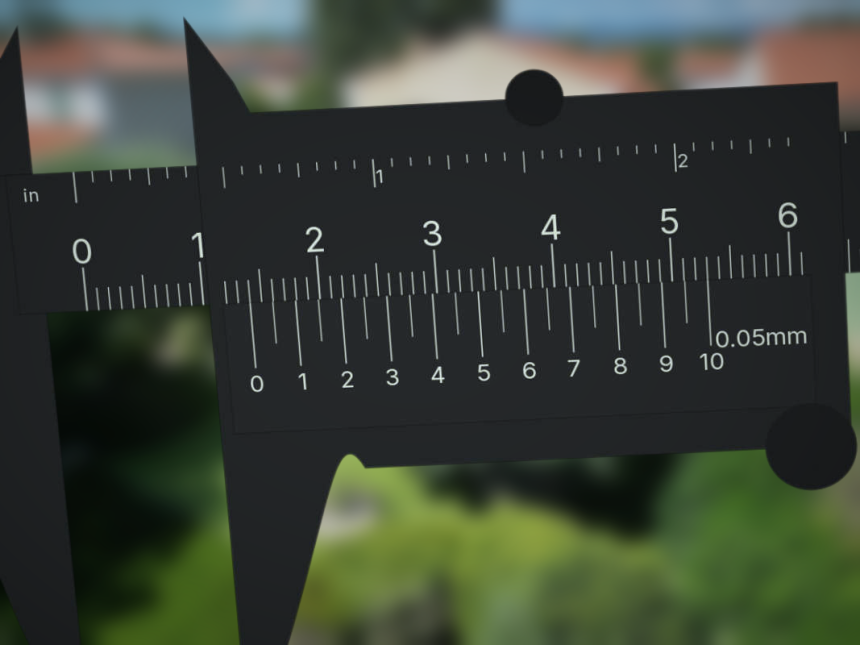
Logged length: **14.0** mm
